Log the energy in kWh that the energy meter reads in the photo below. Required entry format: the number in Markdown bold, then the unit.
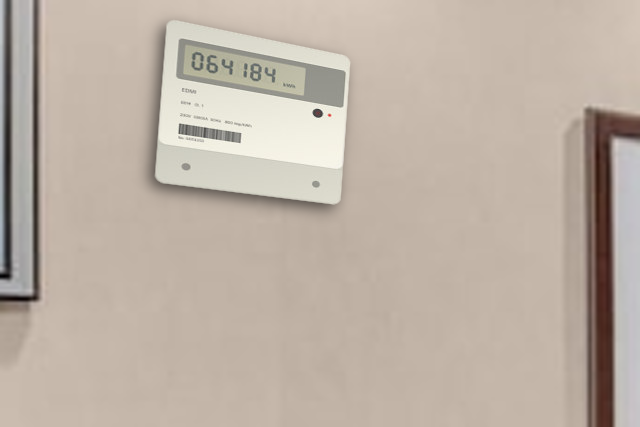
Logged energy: **64184** kWh
